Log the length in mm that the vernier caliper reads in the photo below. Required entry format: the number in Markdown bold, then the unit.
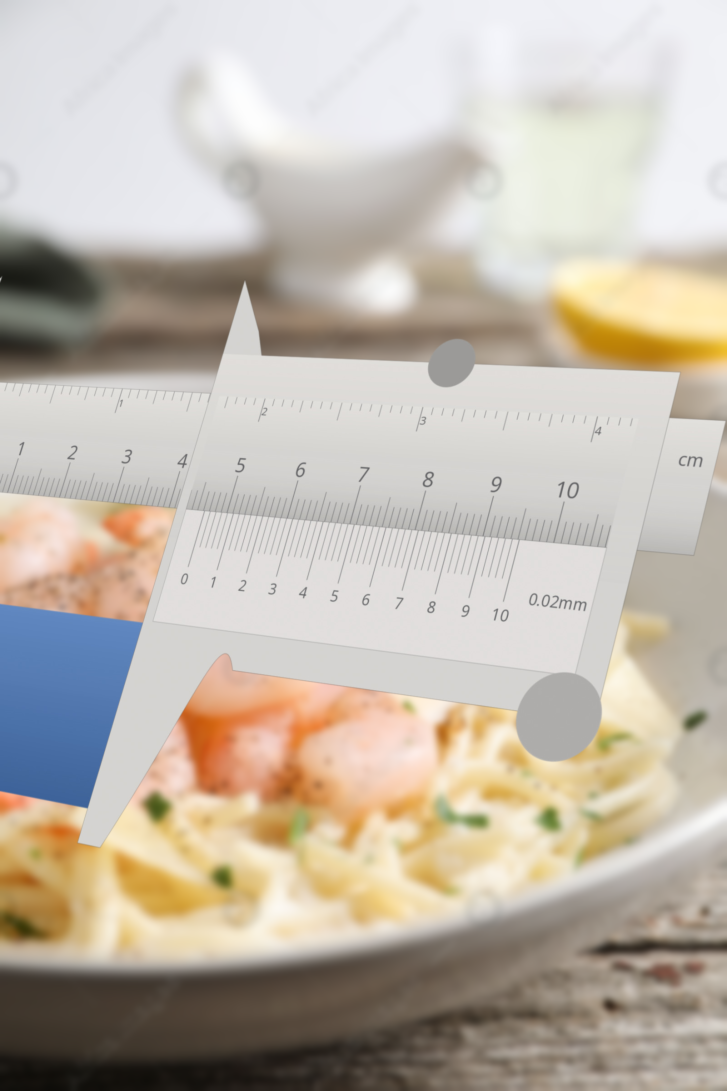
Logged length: **46.2** mm
